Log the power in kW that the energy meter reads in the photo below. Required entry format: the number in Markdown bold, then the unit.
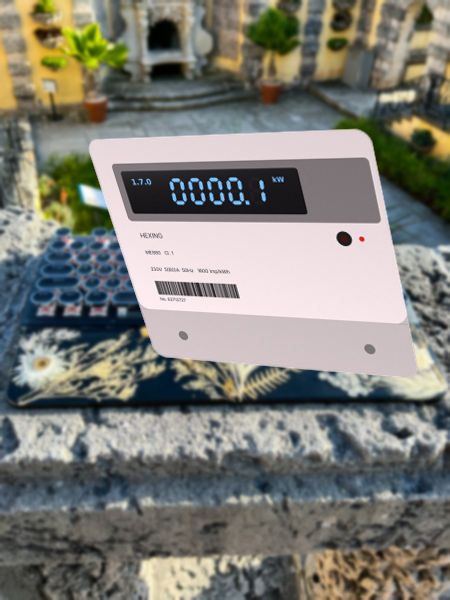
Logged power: **0.1** kW
